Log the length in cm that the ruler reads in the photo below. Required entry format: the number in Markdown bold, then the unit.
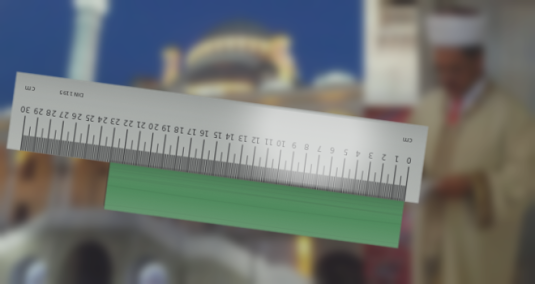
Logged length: **23** cm
